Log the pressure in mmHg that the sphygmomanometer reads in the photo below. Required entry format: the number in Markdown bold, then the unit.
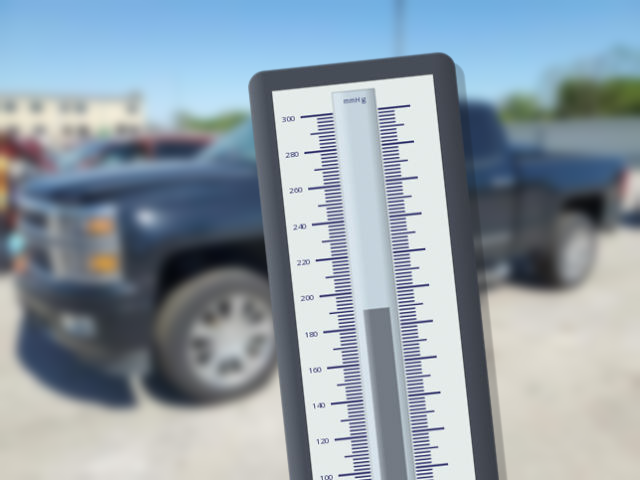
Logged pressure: **190** mmHg
